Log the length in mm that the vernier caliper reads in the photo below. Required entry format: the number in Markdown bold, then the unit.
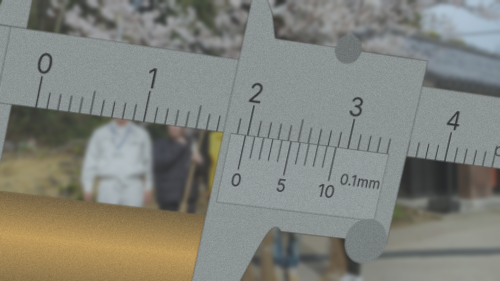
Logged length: **19.8** mm
